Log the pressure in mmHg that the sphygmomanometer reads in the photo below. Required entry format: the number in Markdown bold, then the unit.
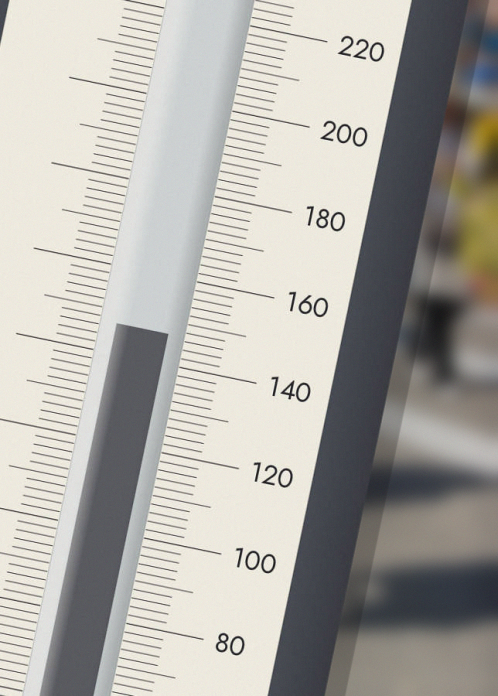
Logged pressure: **147** mmHg
